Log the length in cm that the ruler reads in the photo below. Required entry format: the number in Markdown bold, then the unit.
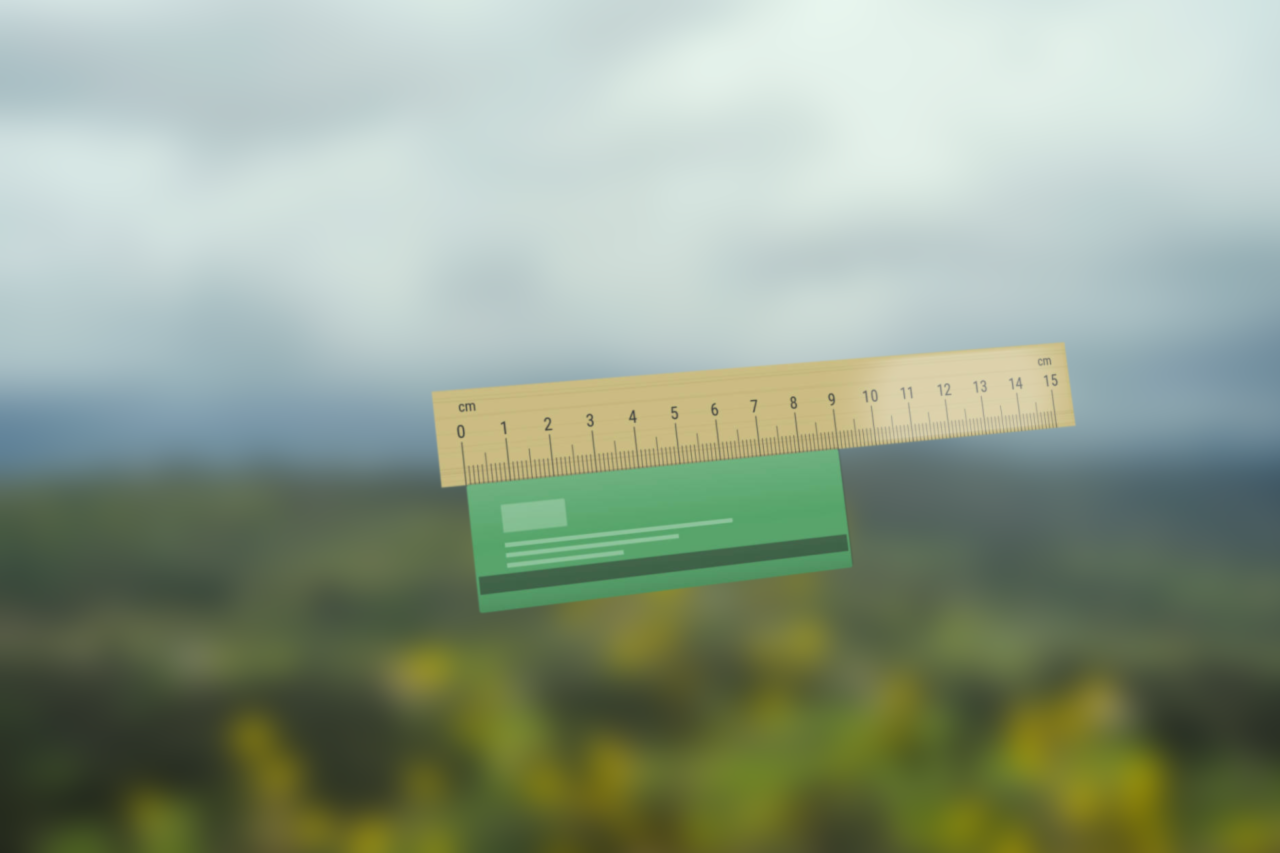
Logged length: **9** cm
